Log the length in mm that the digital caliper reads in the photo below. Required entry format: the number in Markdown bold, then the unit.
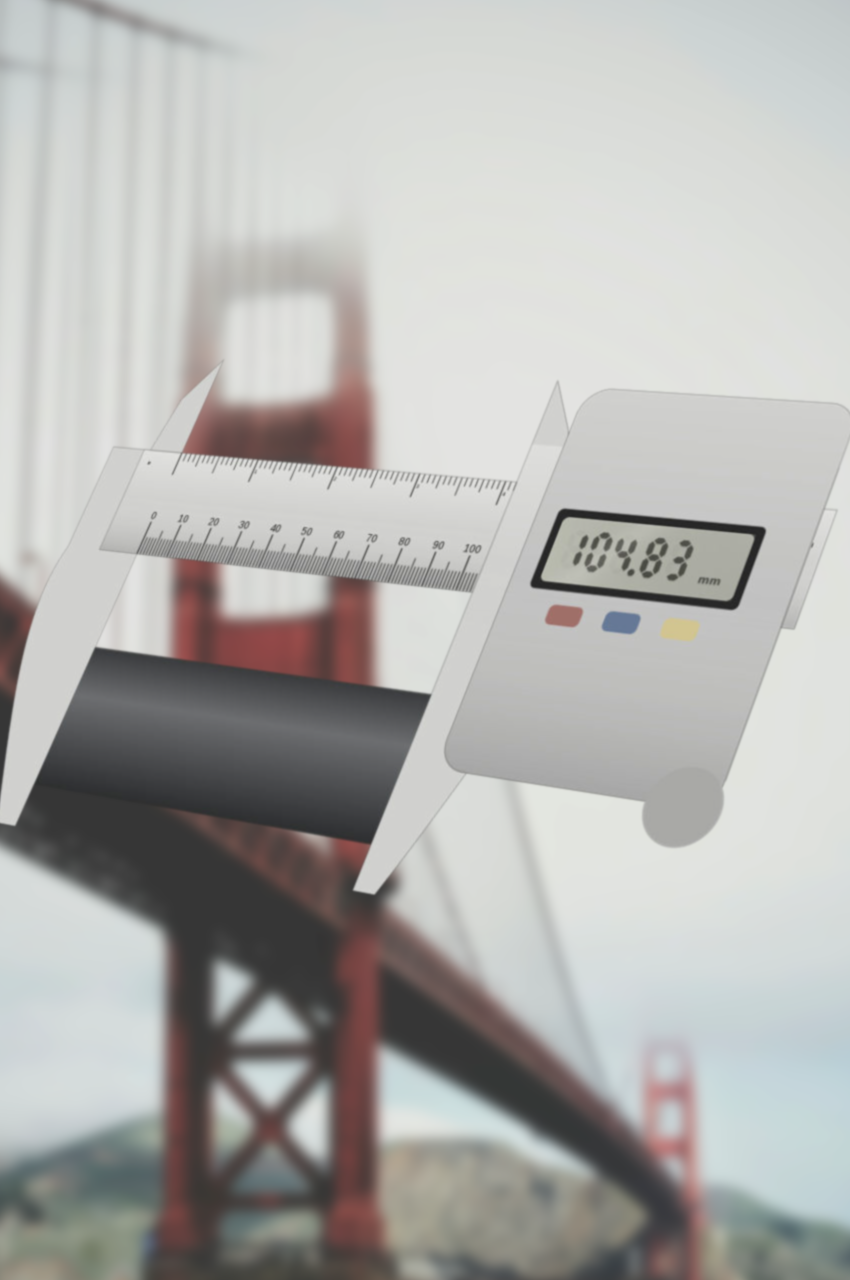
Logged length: **104.83** mm
